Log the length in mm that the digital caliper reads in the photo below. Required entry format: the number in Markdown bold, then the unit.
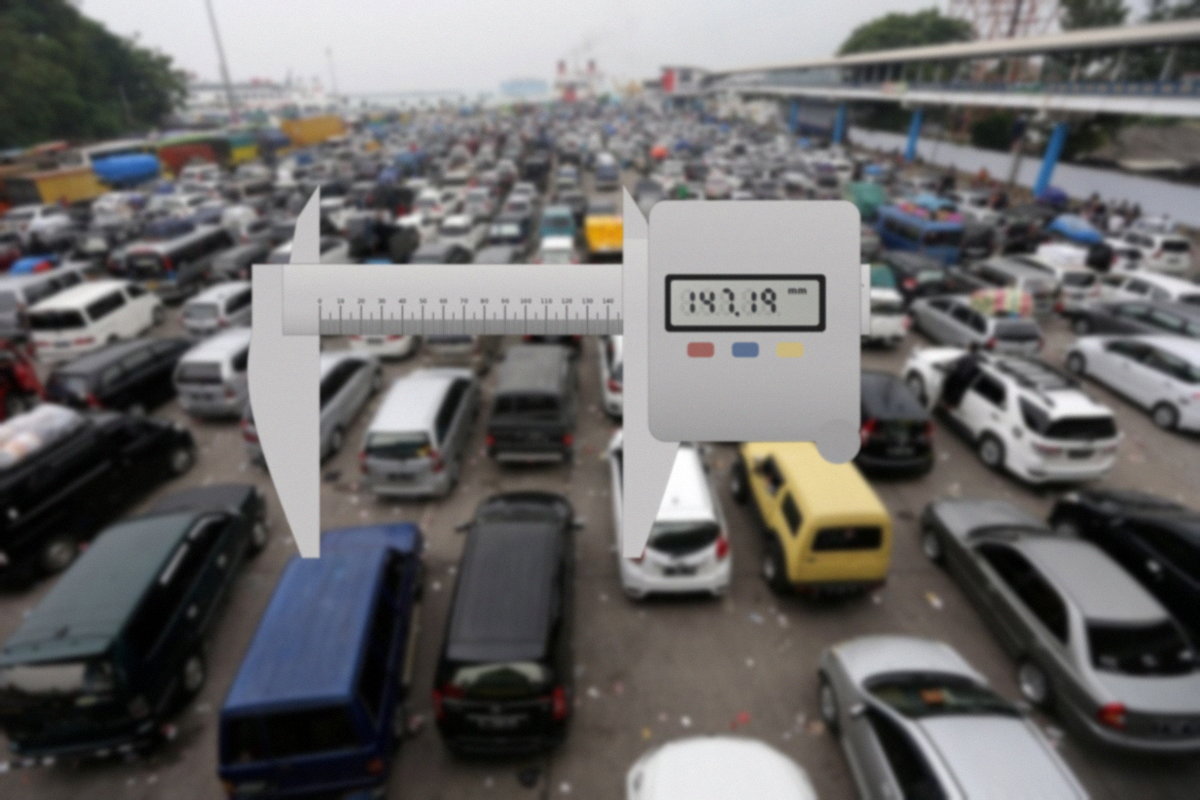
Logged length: **147.19** mm
